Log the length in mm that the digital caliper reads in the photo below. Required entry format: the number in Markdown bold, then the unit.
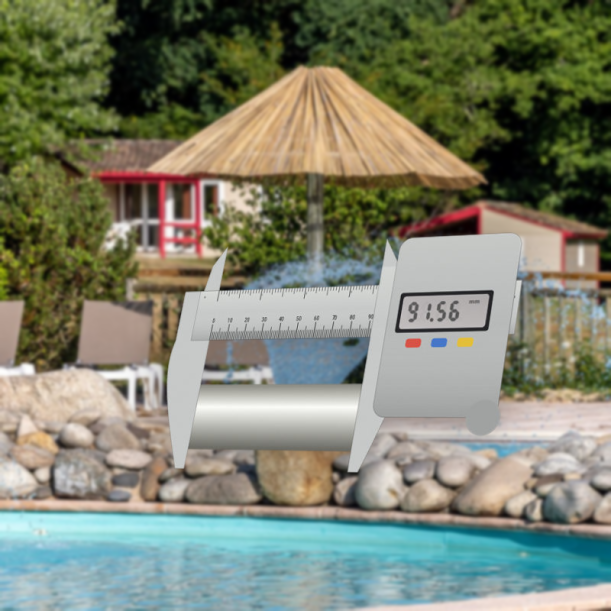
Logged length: **91.56** mm
